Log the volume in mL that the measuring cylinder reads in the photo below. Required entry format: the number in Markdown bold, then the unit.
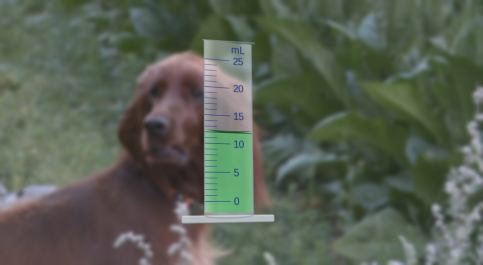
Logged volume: **12** mL
